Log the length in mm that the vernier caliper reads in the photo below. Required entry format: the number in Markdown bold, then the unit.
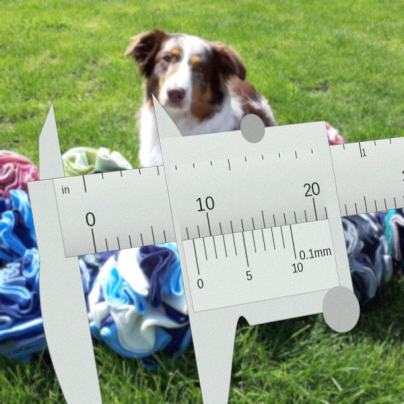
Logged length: **8.4** mm
